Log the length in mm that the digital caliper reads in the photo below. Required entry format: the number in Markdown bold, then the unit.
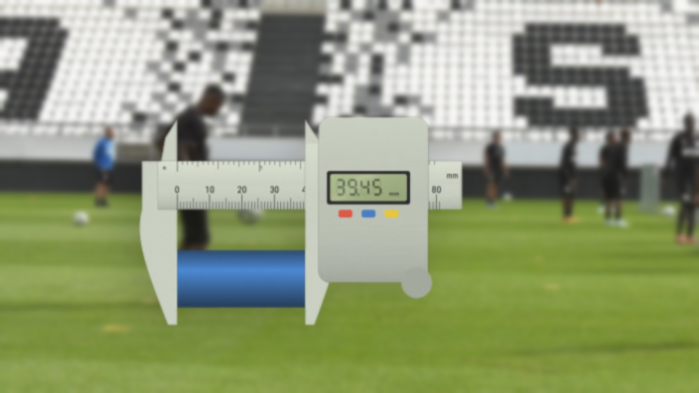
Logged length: **39.45** mm
